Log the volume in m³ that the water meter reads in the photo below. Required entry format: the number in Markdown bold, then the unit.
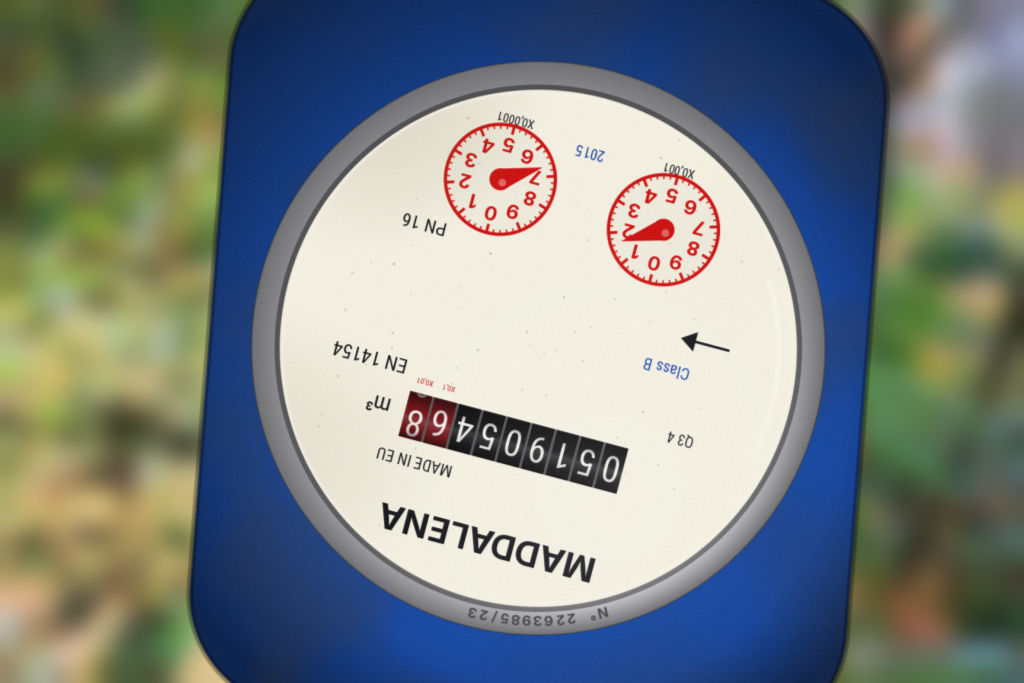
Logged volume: **519054.6816** m³
